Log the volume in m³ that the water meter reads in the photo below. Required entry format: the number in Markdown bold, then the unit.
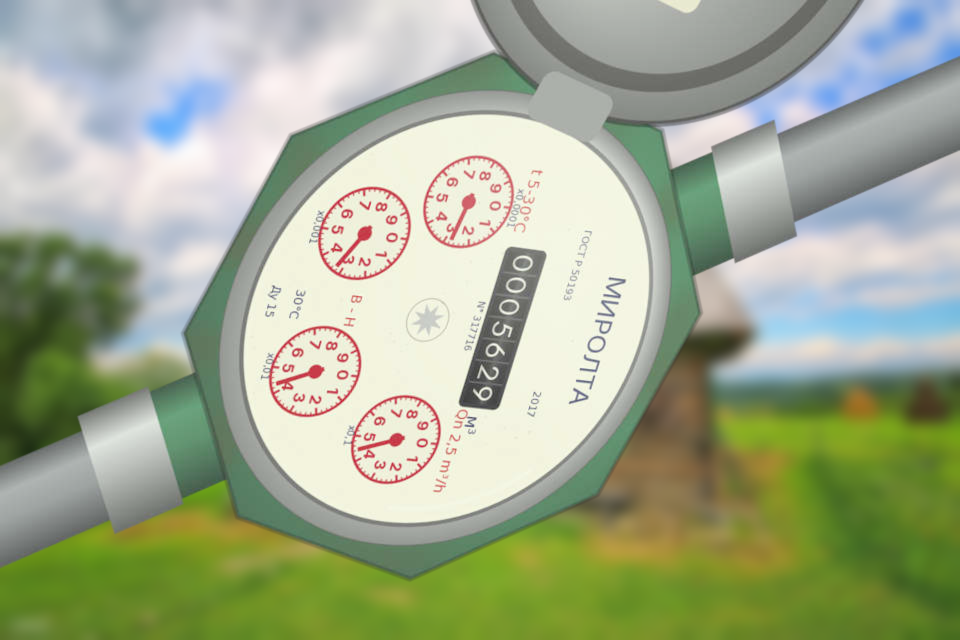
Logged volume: **5629.4432** m³
